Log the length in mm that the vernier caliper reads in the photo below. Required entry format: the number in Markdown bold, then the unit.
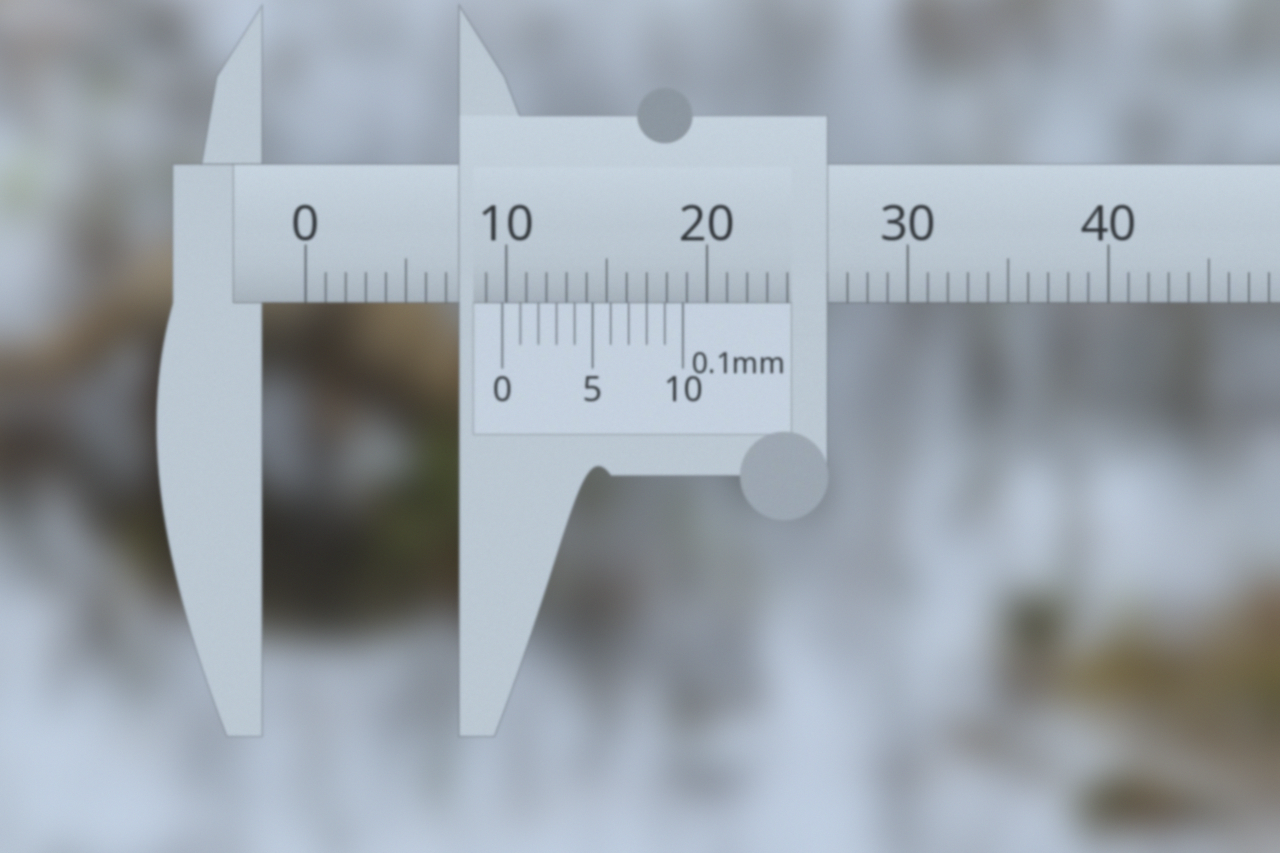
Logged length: **9.8** mm
